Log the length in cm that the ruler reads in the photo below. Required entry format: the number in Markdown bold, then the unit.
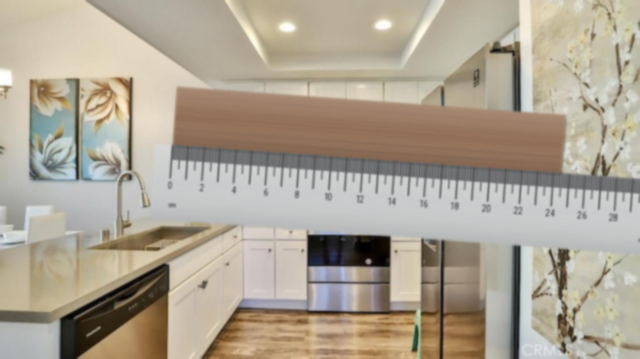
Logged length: **24.5** cm
